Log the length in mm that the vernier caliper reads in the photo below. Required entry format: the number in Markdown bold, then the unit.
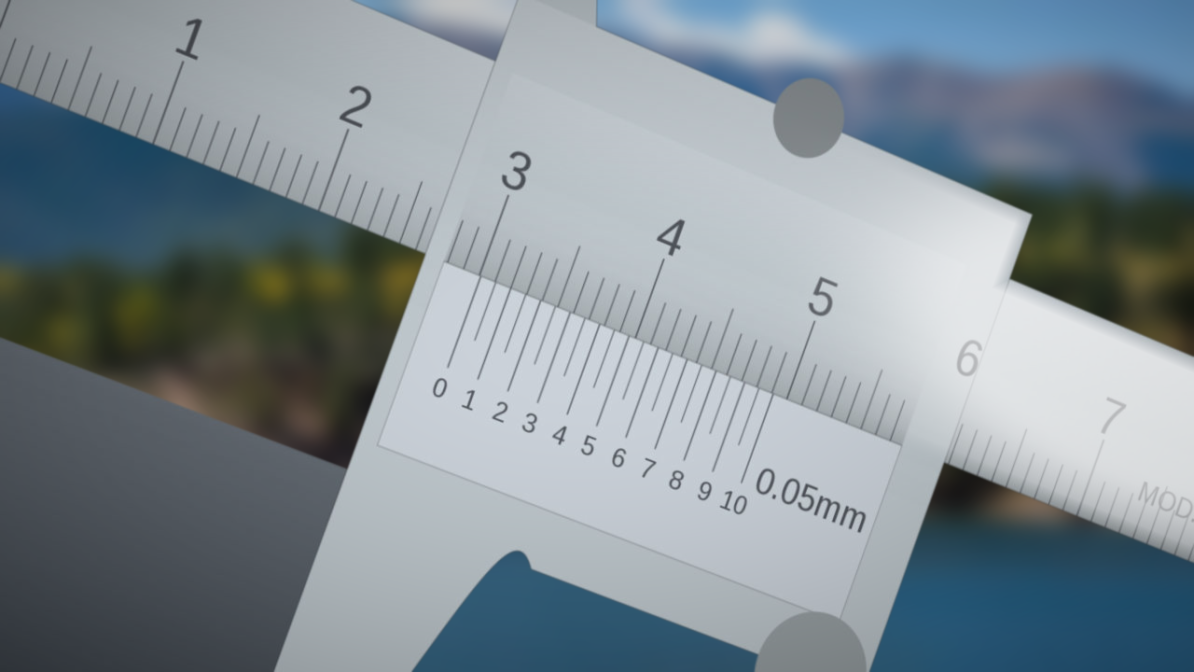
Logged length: **30.1** mm
